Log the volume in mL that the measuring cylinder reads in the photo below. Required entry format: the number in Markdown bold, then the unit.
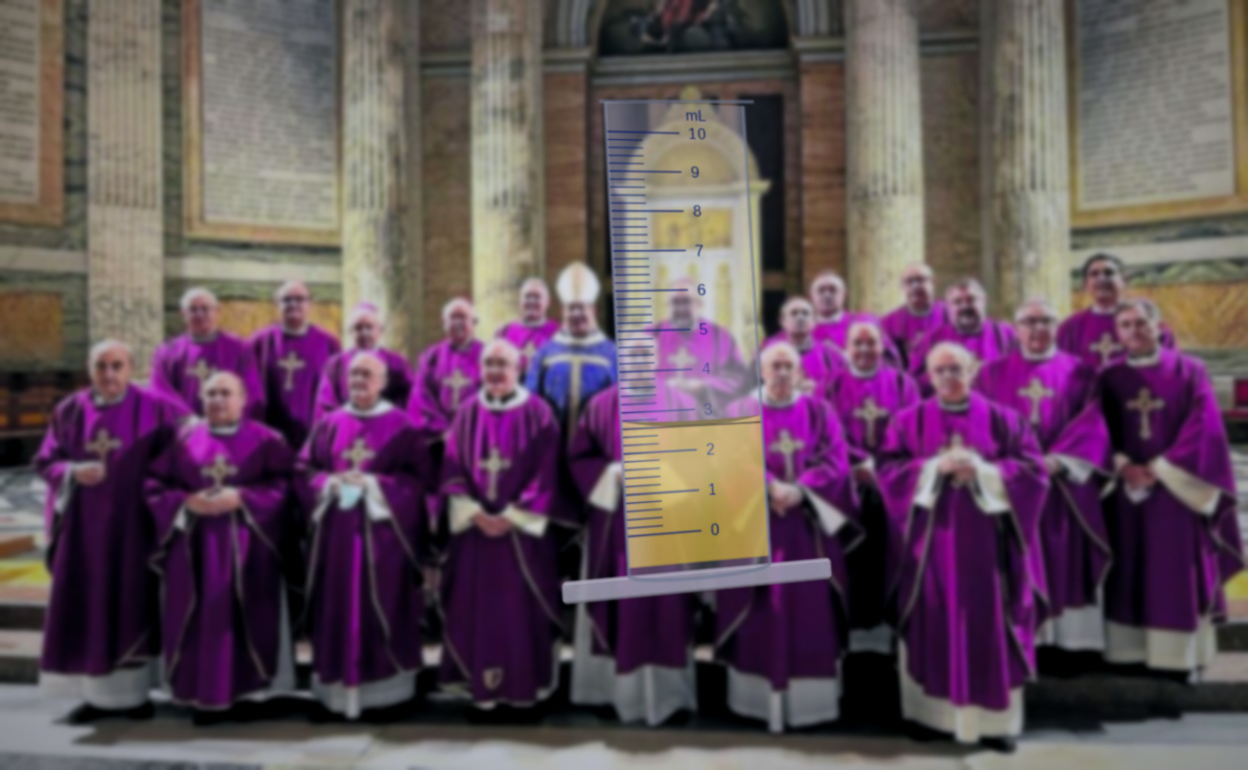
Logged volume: **2.6** mL
